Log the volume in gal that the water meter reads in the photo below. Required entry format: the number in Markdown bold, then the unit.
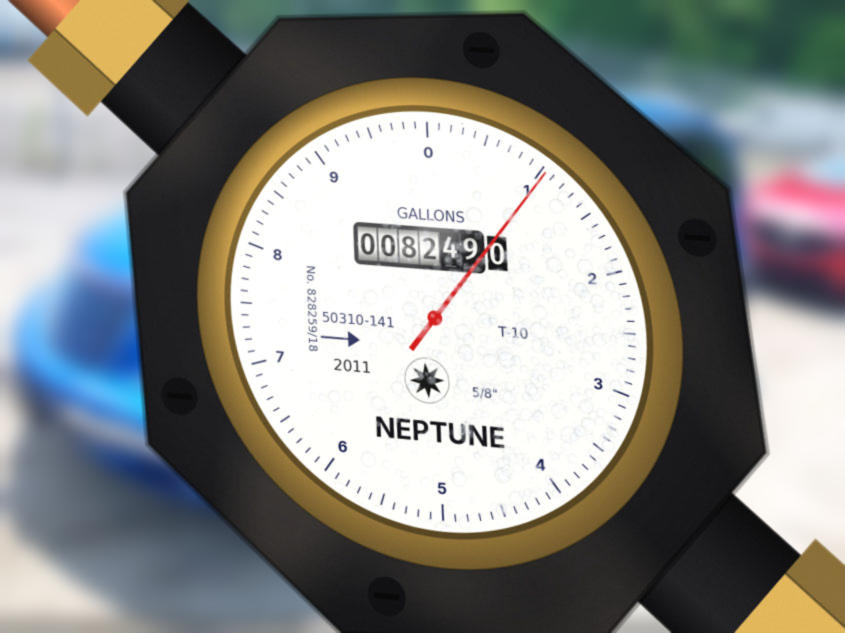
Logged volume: **82491.0** gal
